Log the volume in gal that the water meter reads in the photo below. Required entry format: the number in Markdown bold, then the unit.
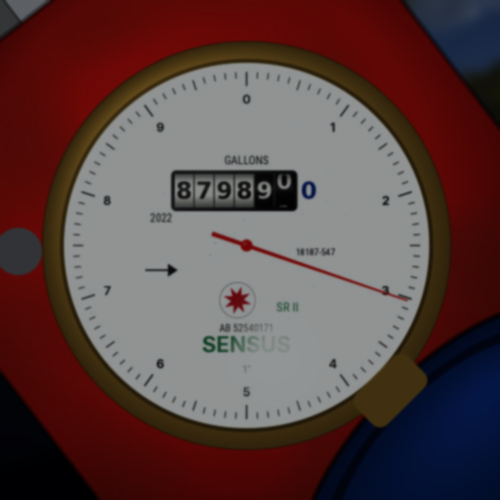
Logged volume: **8798903.0** gal
